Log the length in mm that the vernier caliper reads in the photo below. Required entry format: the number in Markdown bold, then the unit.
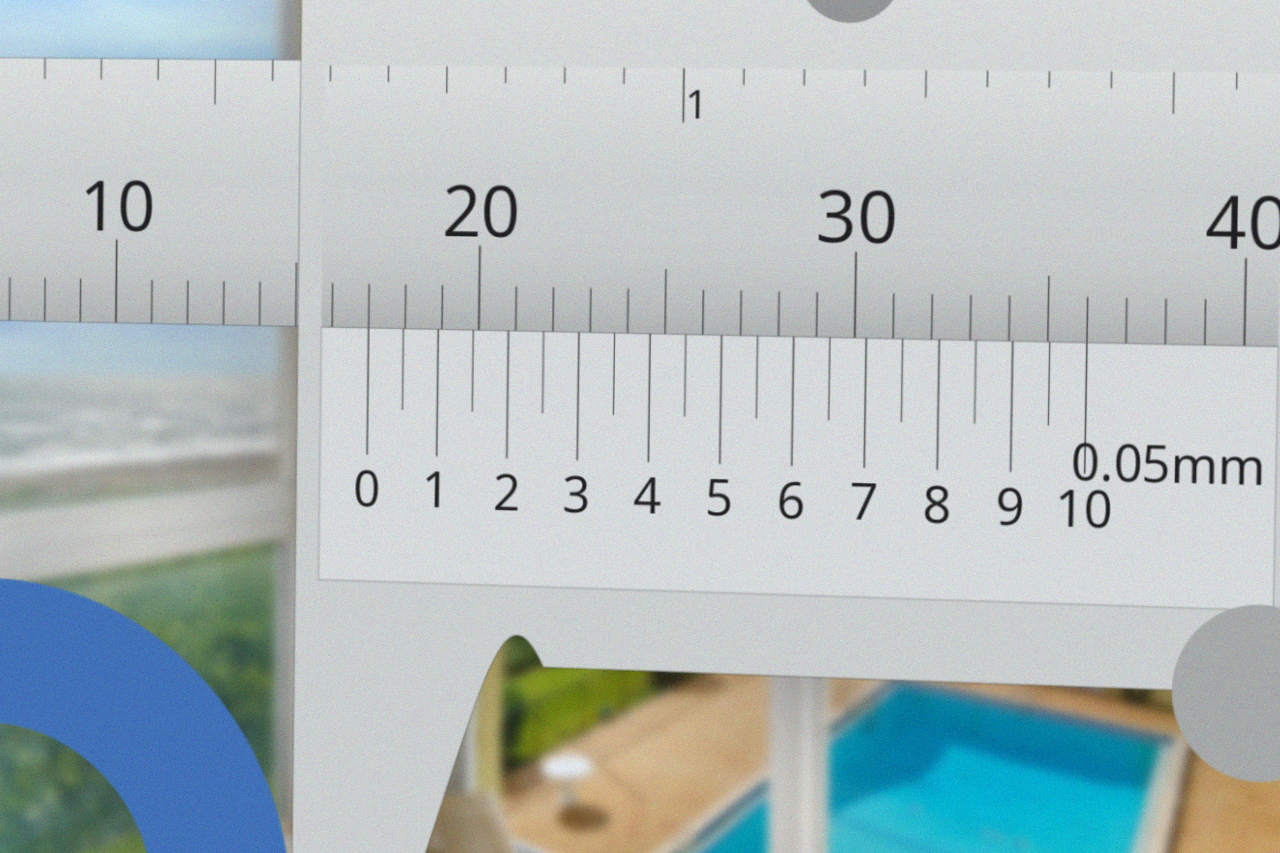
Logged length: **17.00** mm
